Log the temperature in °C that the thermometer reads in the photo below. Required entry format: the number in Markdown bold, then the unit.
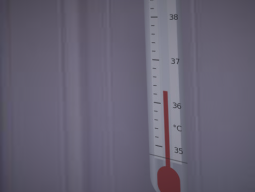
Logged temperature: **36.3** °C
